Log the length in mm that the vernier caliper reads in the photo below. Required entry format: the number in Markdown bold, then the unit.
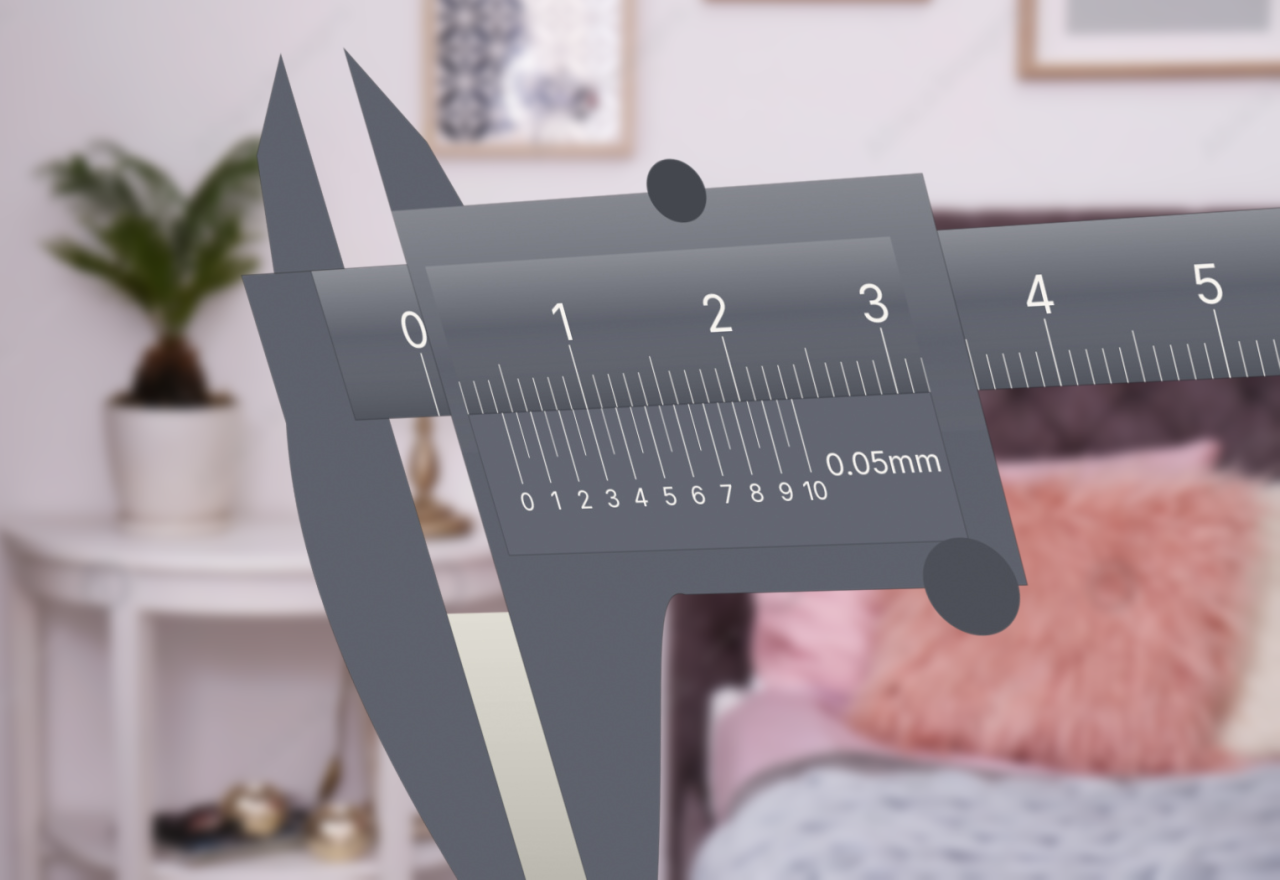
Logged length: **4.3** mm
